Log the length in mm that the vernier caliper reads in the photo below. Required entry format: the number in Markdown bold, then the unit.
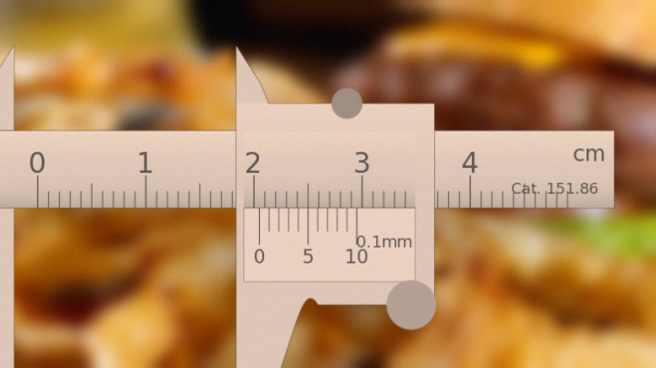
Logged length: **20.5** mm
